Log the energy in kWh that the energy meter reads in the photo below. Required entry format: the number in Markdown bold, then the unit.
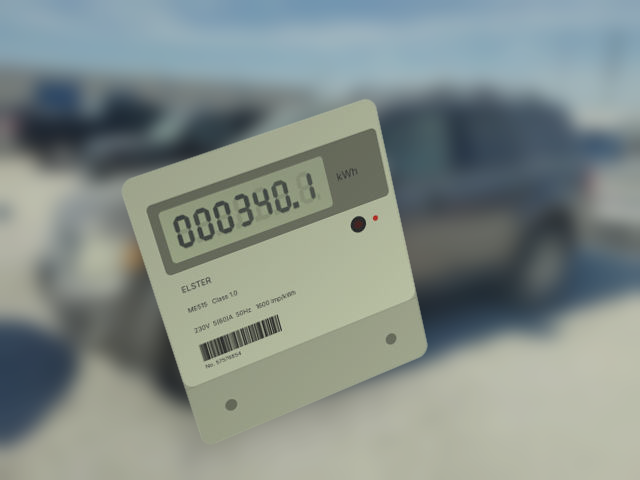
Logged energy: **340.1** kWh
